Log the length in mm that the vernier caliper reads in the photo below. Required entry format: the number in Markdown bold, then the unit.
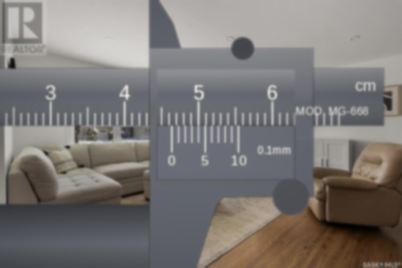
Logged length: **46.4** mm
